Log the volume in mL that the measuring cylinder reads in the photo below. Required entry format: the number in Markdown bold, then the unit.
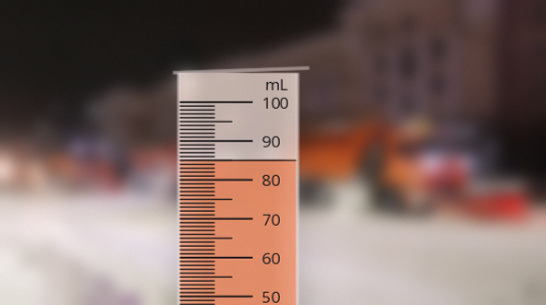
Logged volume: **85** mL
